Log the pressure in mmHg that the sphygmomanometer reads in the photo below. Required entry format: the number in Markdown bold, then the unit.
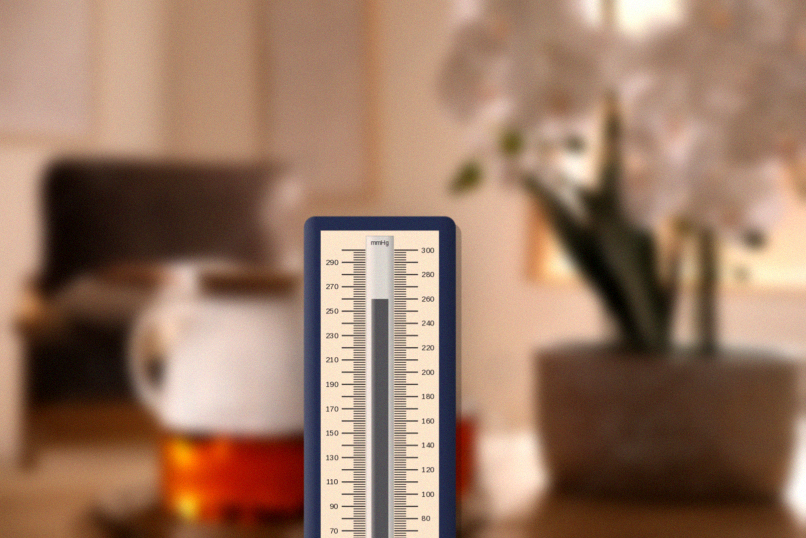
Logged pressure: **260** mmHg
